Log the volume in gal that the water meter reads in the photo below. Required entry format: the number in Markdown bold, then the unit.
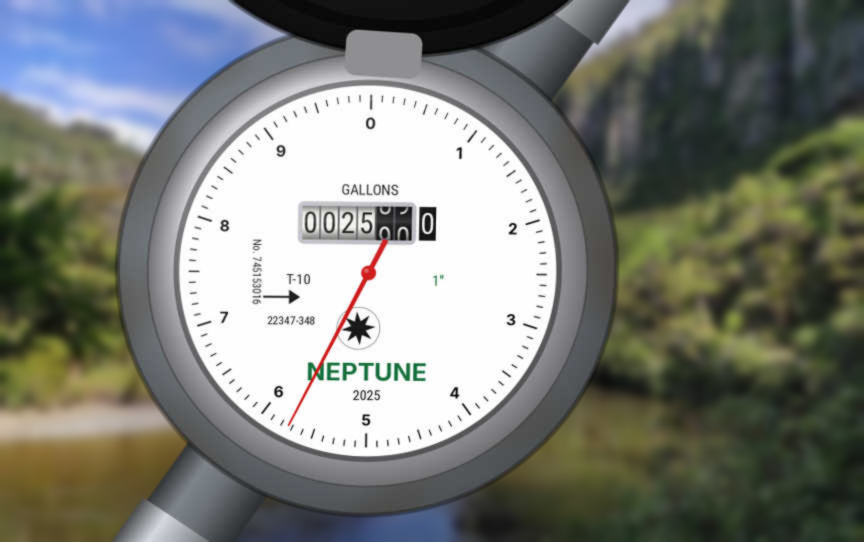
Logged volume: **25895.7** gal
